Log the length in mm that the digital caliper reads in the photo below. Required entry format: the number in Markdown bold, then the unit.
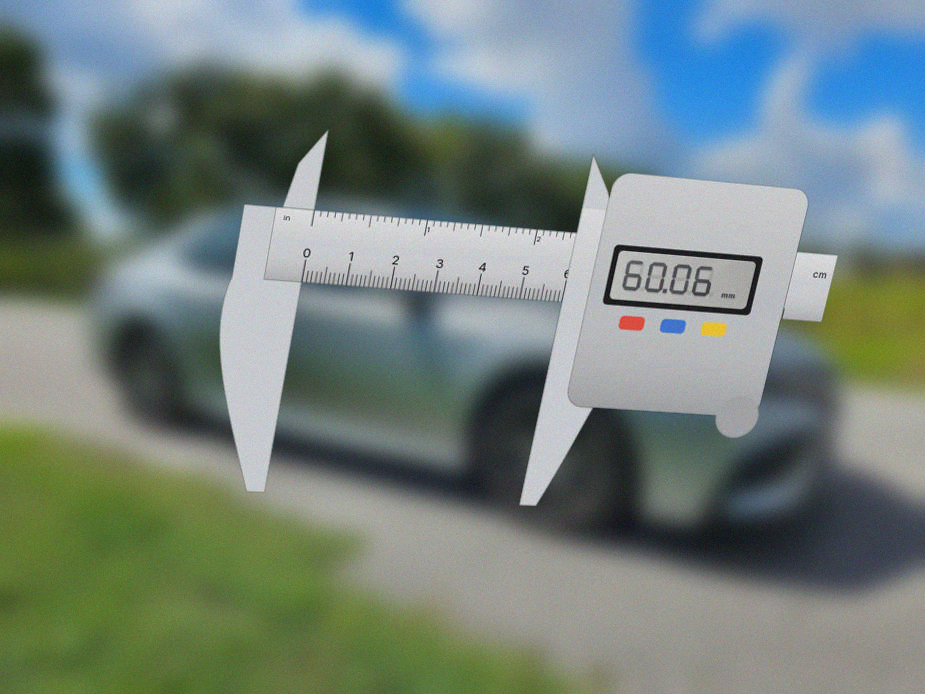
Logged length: **60.06** mm
